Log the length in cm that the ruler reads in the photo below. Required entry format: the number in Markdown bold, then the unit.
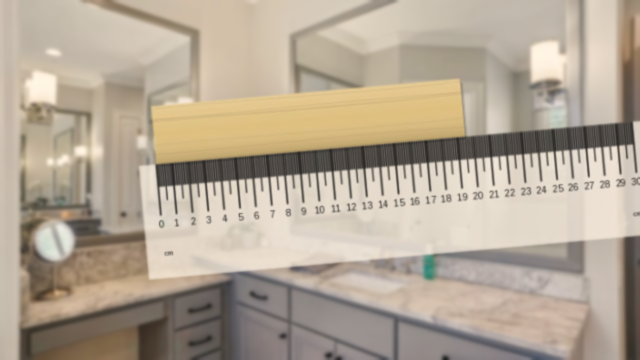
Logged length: **19.5** cm
